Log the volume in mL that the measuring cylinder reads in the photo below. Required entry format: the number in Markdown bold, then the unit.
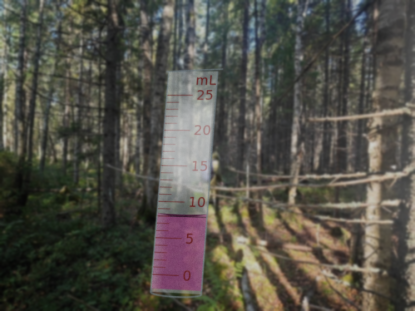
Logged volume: **8** mL
